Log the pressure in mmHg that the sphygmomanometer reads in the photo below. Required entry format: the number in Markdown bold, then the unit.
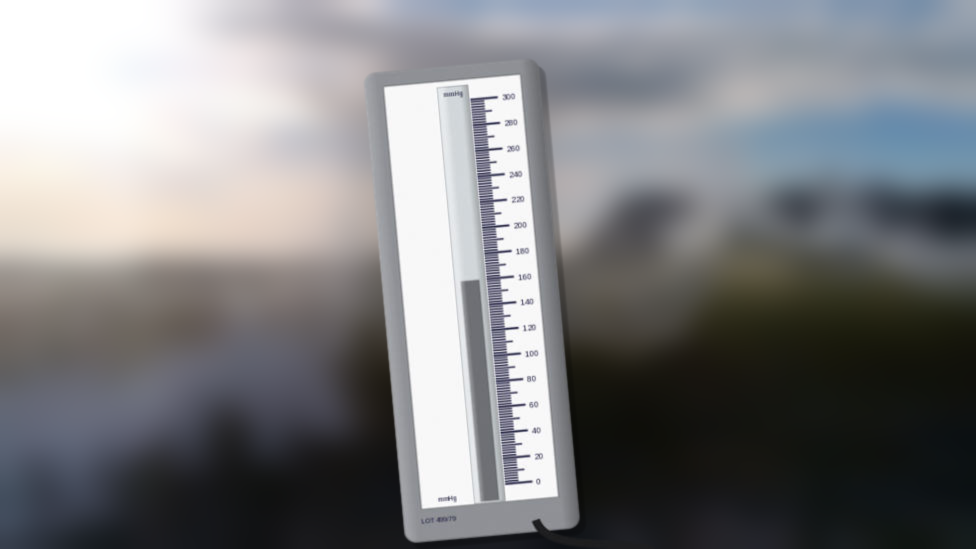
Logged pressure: **160** mmHg
